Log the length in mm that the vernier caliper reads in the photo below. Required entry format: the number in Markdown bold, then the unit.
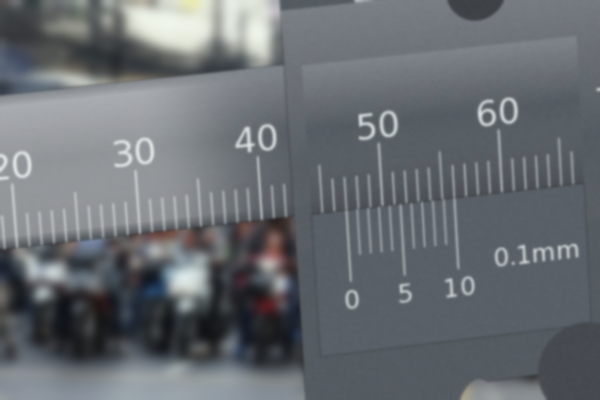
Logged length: **47.0** mm
